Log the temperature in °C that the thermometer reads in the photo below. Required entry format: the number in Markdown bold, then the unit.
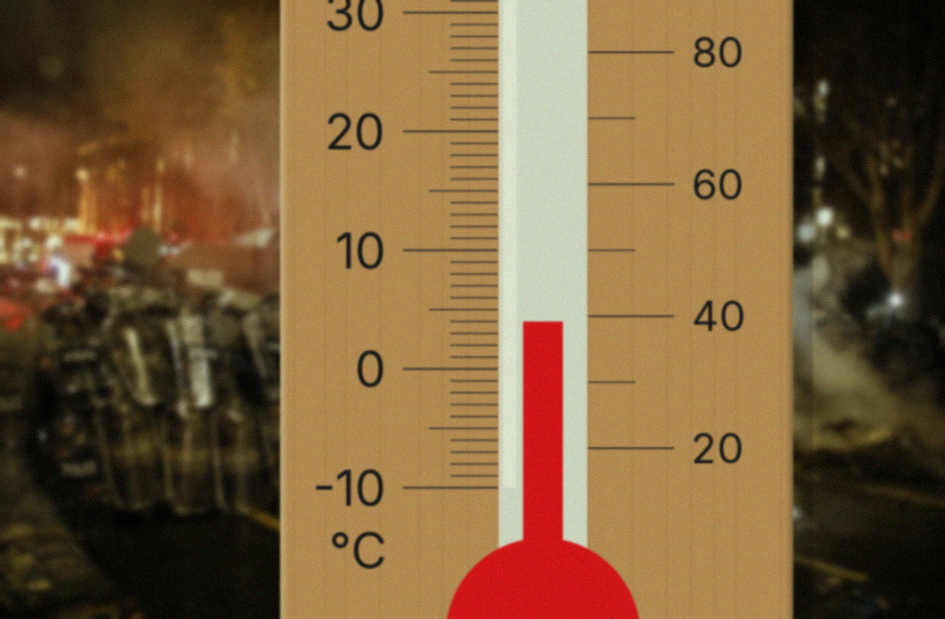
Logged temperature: **4** °C
